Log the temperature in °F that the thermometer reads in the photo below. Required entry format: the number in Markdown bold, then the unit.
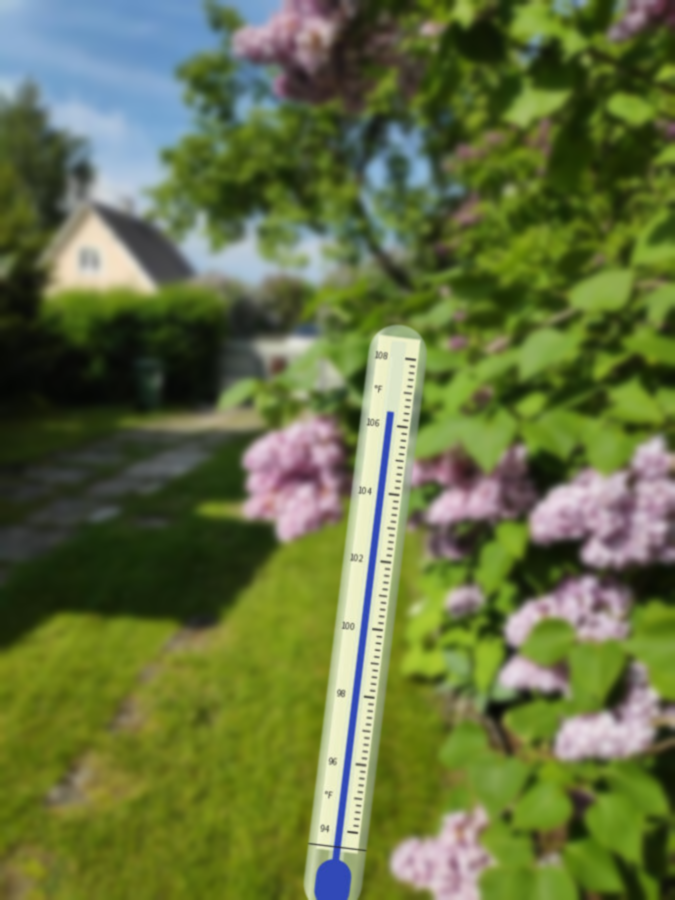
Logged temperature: **106.4** °F
